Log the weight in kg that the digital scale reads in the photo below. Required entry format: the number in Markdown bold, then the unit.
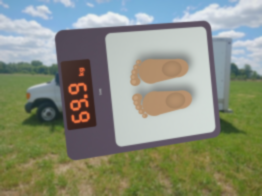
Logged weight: **69.9** kg
